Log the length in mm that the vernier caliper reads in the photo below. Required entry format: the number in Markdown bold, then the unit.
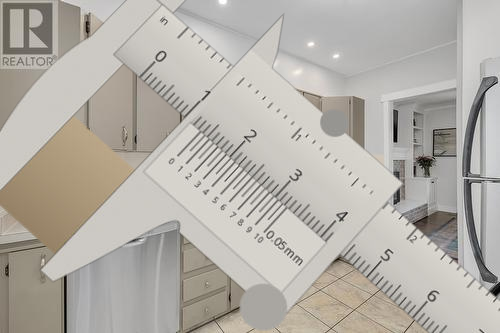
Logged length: **13.6** mm
